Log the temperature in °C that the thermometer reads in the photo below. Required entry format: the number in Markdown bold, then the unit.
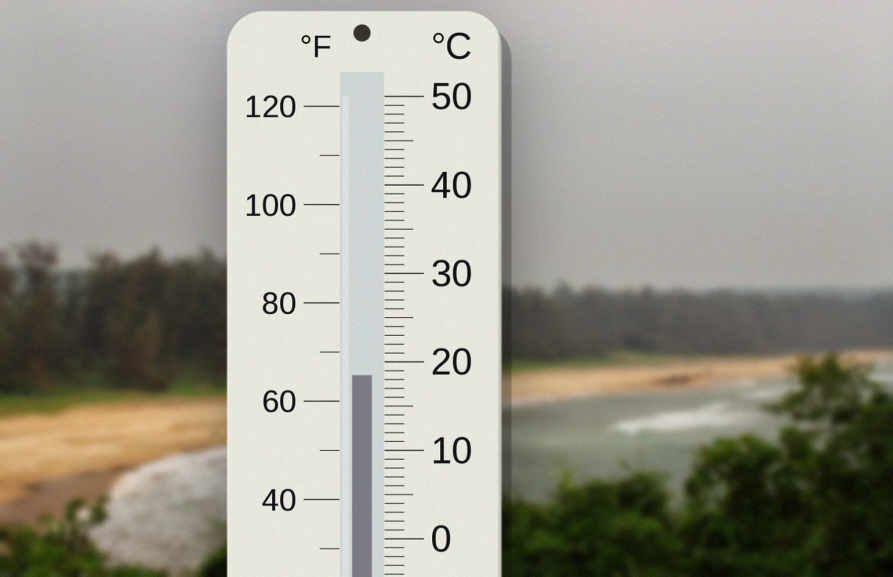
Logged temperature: **18.5** °C
